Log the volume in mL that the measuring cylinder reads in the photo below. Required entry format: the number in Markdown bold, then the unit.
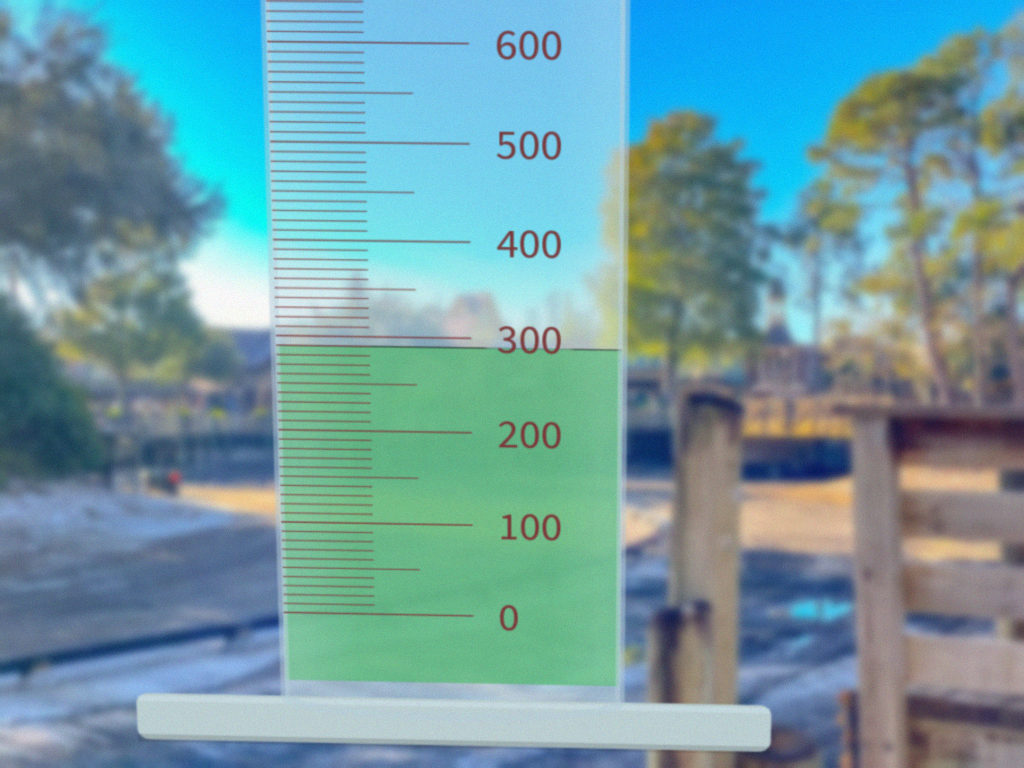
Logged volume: **290** mL
